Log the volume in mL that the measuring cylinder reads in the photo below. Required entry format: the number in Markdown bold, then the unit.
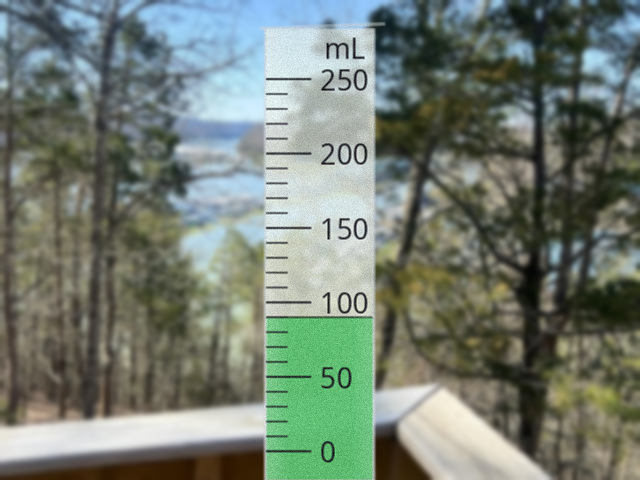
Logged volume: **90** mL
